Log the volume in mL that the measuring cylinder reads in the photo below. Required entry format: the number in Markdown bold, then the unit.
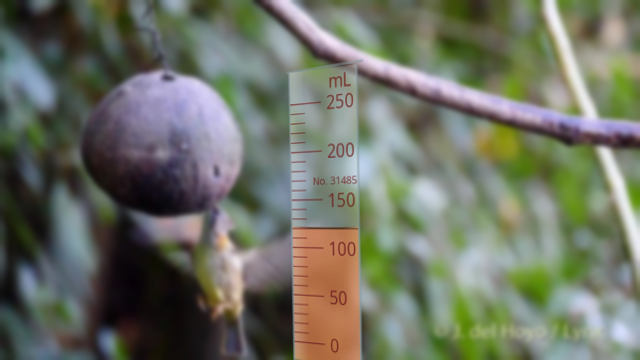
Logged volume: **120** mL
